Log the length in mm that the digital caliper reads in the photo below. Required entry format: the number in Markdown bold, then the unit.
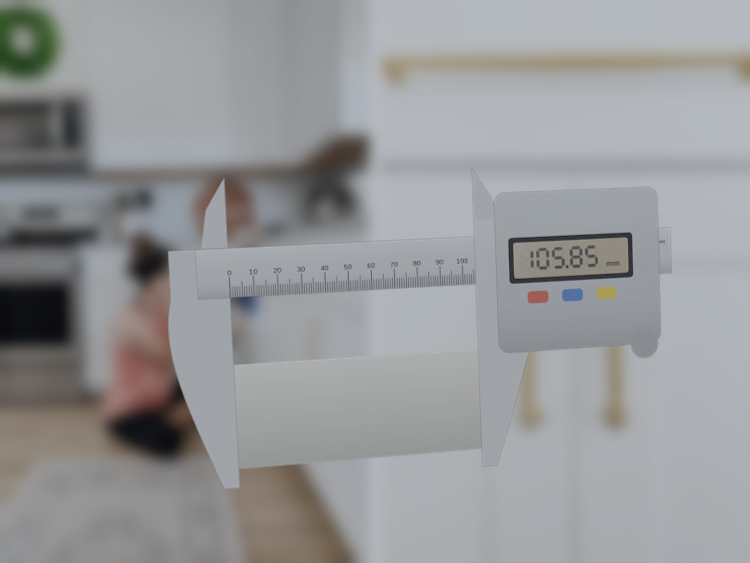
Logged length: **105.85** mm
